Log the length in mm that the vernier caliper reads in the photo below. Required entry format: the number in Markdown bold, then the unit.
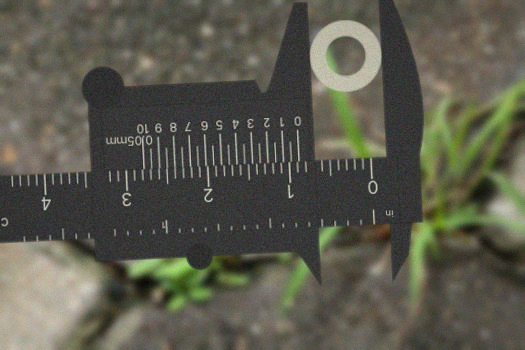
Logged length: **8.8** mm
